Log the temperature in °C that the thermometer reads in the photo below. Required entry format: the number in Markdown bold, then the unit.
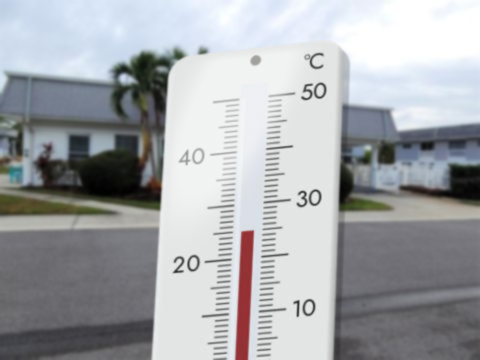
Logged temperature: **25** °C
